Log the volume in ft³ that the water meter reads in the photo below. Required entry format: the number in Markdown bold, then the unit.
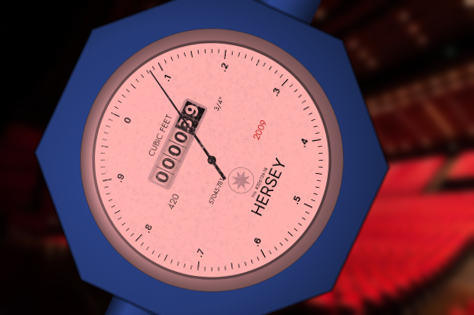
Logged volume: **39.08** ft³
